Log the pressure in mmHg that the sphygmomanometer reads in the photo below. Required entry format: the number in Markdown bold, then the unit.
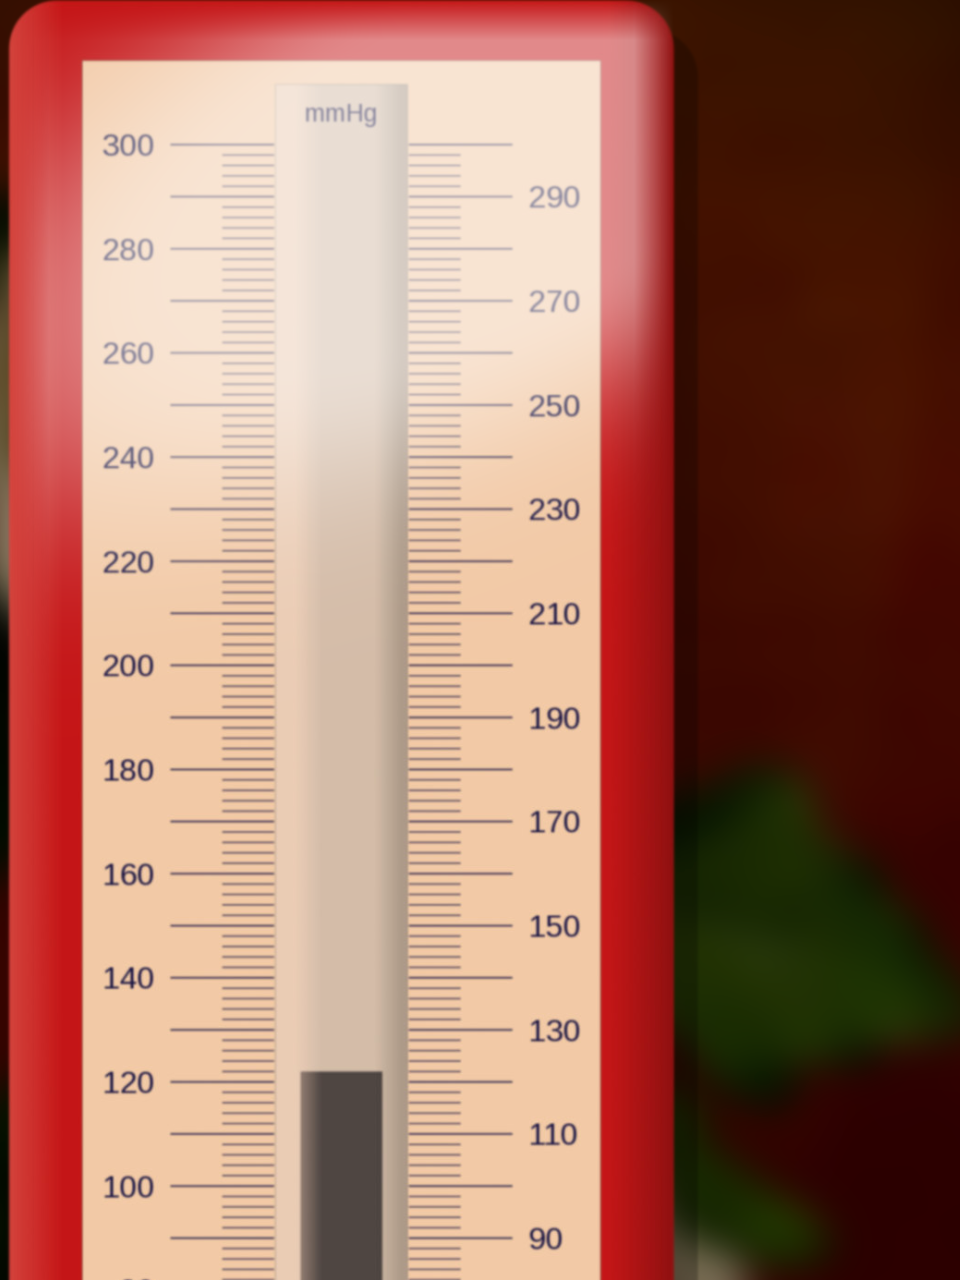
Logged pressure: **122** mmHg
